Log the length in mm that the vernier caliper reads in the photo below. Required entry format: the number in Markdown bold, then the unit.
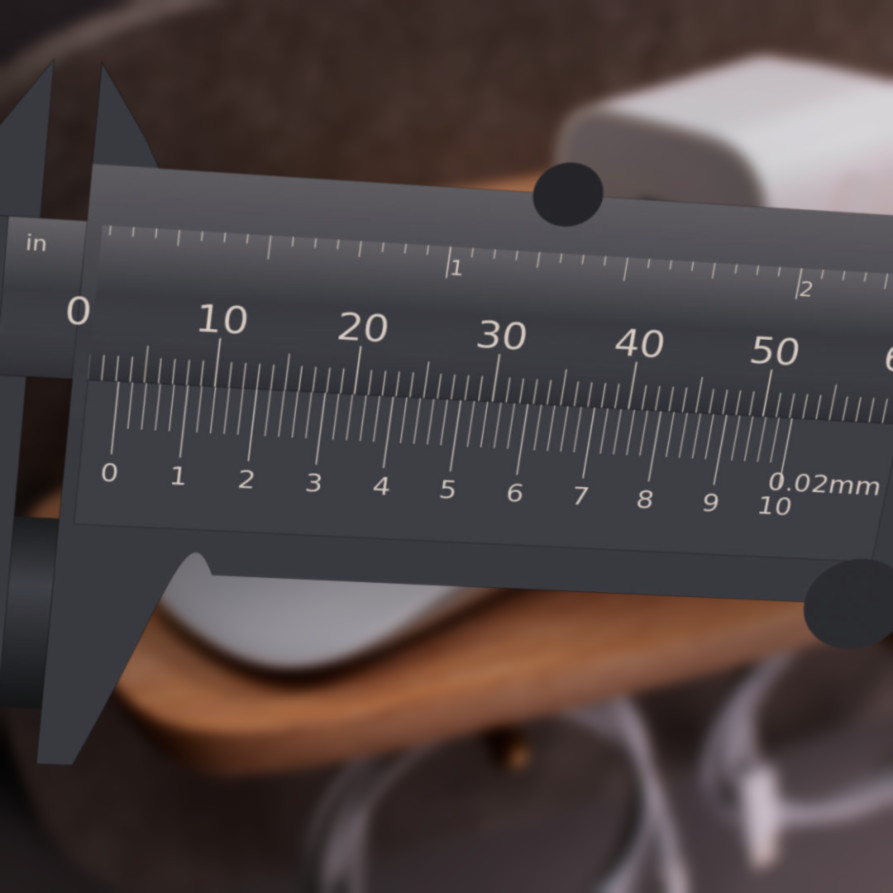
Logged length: **3.2** mm
